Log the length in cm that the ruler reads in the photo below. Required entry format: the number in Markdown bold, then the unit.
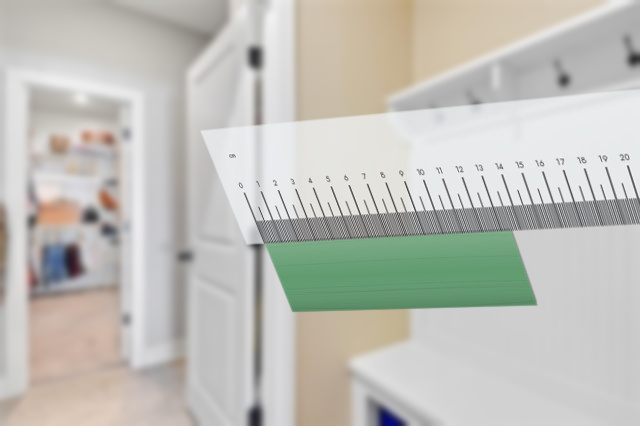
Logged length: **13.5** cm
